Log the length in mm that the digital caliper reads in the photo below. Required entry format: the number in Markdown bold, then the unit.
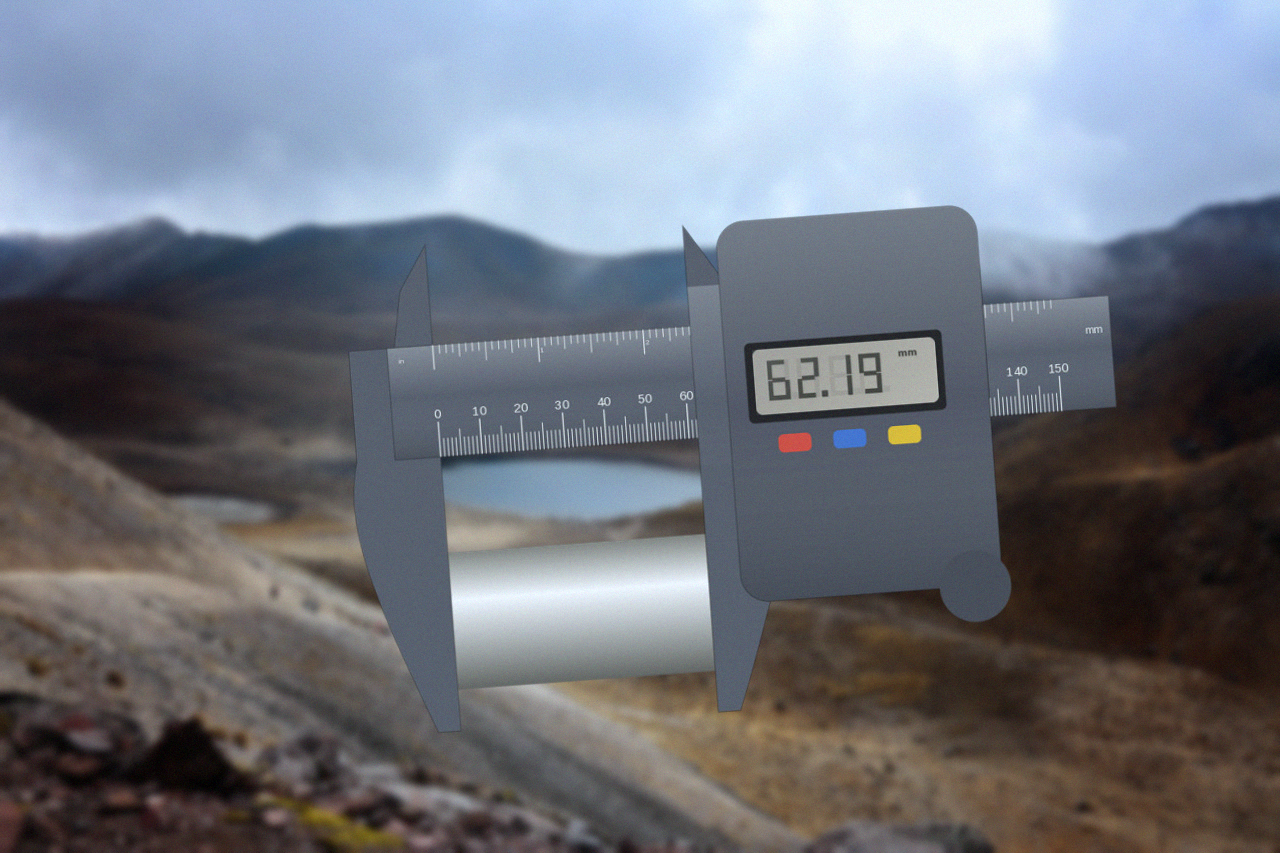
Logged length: **62.19** mm
